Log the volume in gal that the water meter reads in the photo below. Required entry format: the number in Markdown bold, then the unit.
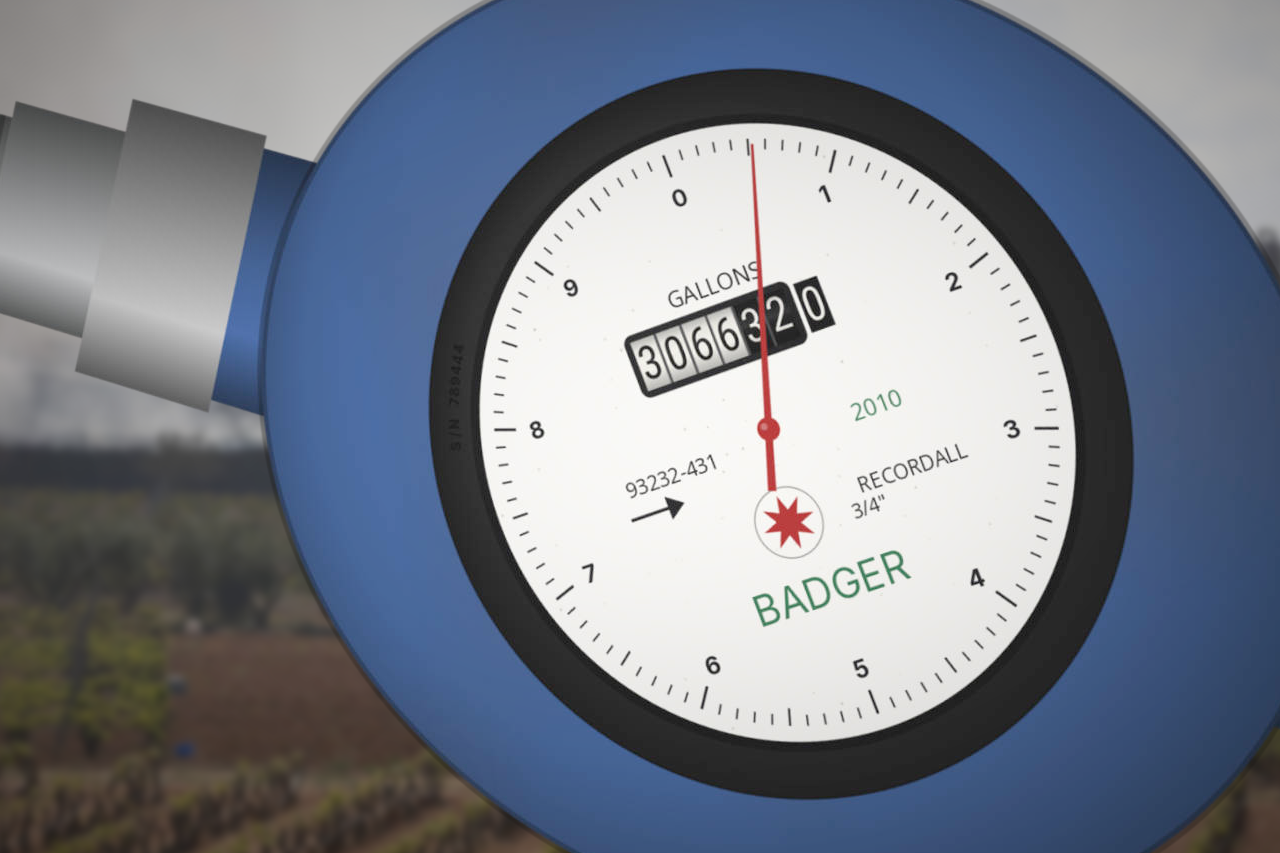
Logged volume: **3066320.5** gal
